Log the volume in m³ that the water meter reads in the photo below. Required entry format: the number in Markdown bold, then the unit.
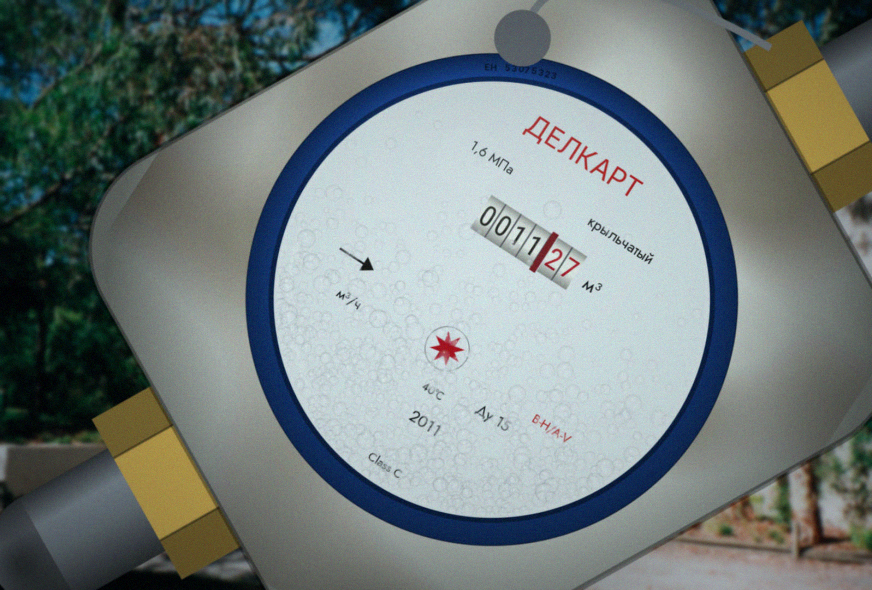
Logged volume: **11.27** m³
